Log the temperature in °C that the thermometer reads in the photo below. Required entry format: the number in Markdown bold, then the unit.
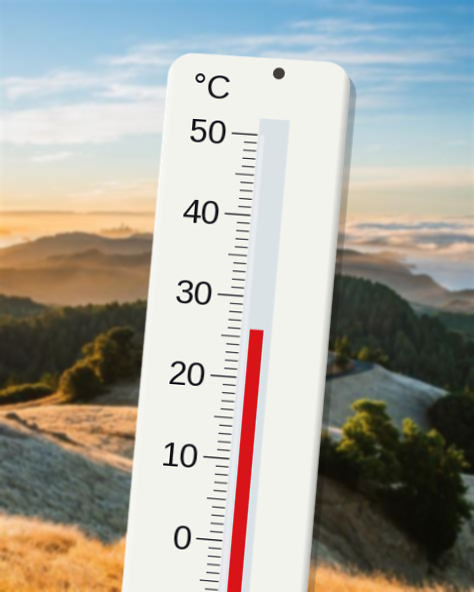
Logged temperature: **26** °C
